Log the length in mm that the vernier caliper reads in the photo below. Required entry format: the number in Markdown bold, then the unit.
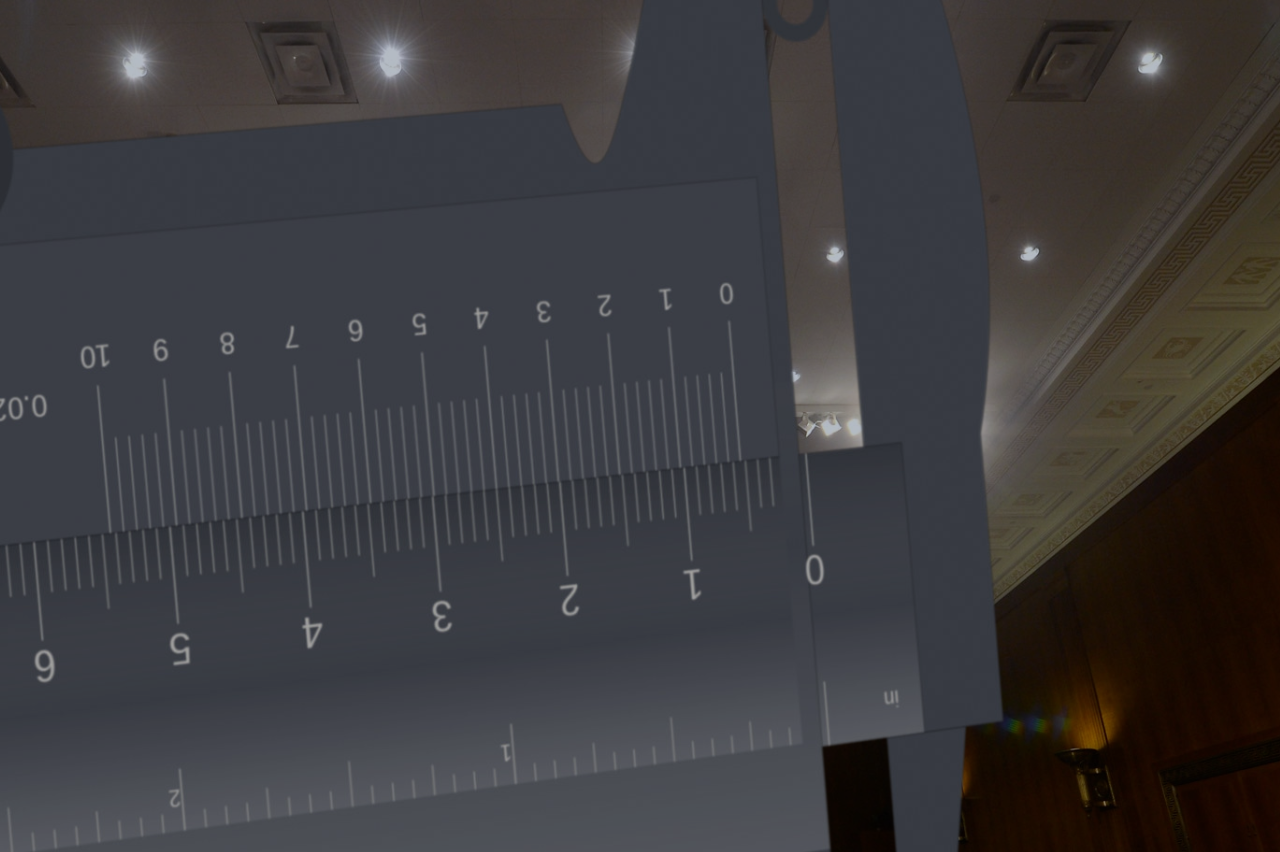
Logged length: **5.4** mm
